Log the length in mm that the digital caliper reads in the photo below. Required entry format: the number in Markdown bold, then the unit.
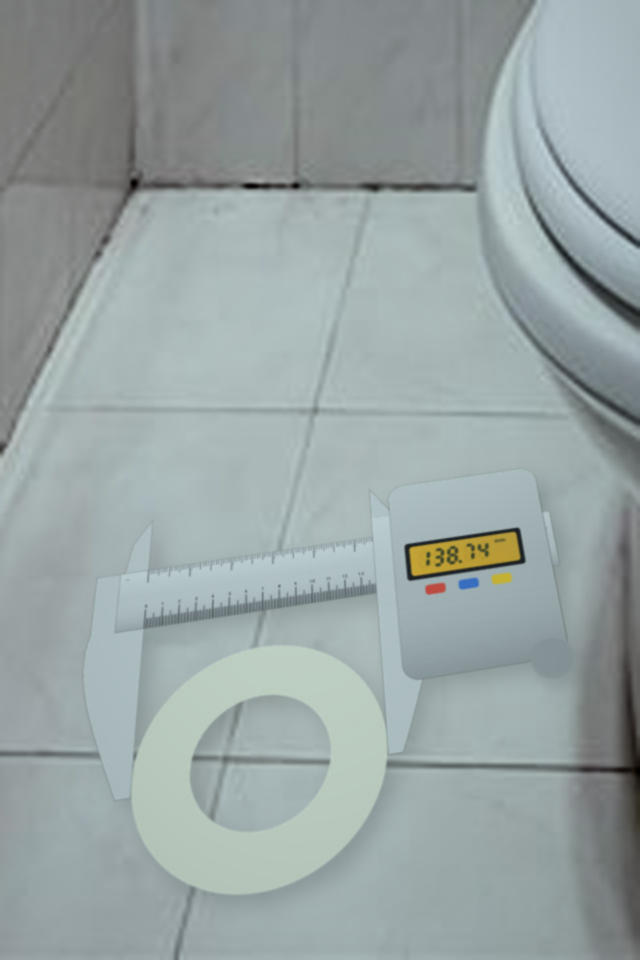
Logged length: **138.74** mm
